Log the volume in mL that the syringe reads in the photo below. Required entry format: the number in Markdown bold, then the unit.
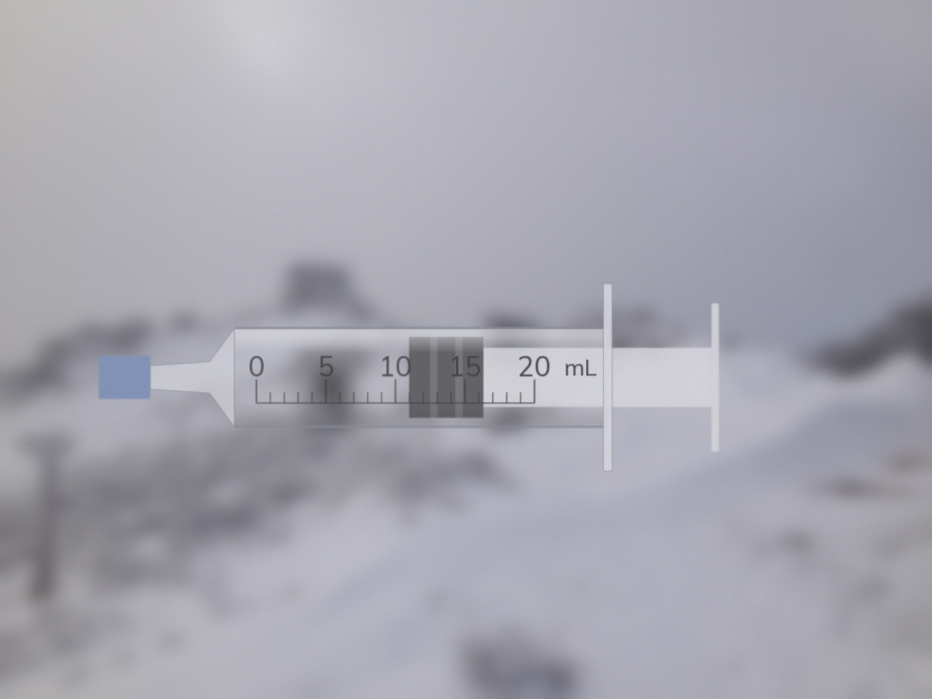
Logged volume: **11** mL
